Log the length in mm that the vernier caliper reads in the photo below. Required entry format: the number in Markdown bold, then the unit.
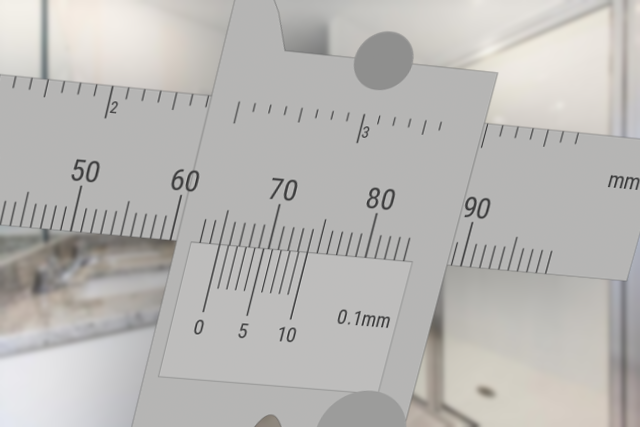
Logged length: **65.0** mm
